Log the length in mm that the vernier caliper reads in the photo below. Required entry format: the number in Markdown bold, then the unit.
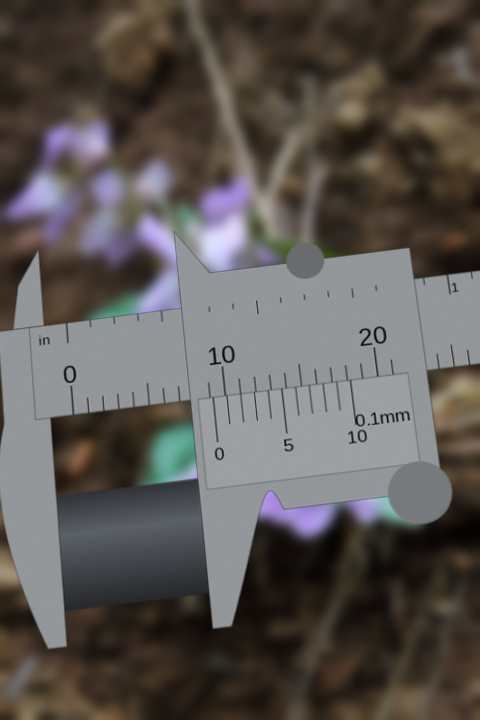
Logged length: **9.2** mm
